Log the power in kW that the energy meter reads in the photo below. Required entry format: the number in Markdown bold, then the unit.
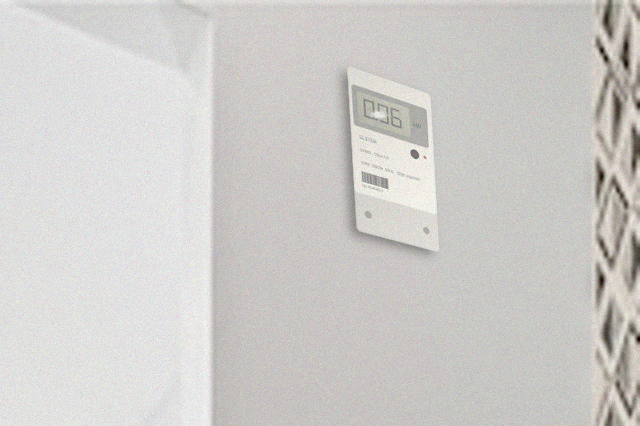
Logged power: **0.96** kW
